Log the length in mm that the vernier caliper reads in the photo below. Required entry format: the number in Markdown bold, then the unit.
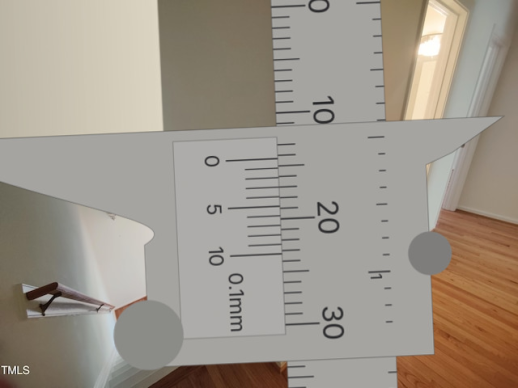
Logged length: **14.3** mm
